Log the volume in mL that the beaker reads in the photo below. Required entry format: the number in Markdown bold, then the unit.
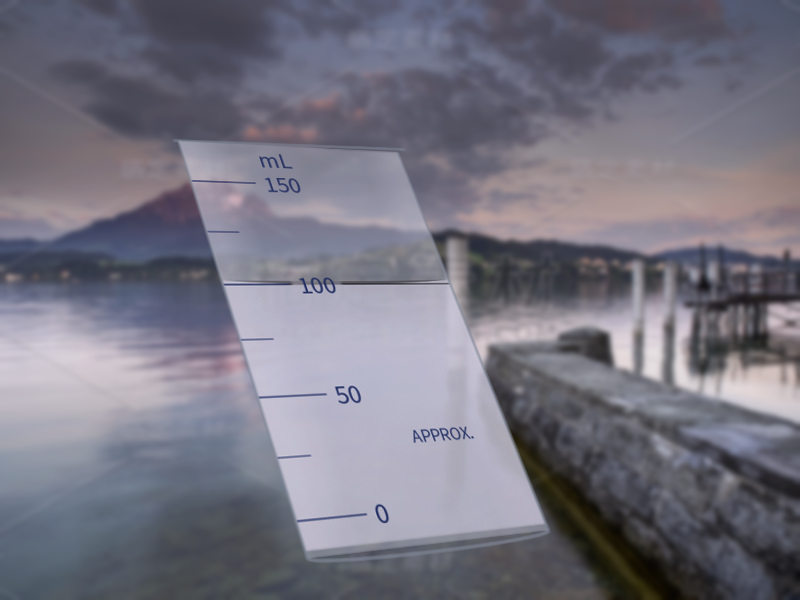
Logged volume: **100** mL
